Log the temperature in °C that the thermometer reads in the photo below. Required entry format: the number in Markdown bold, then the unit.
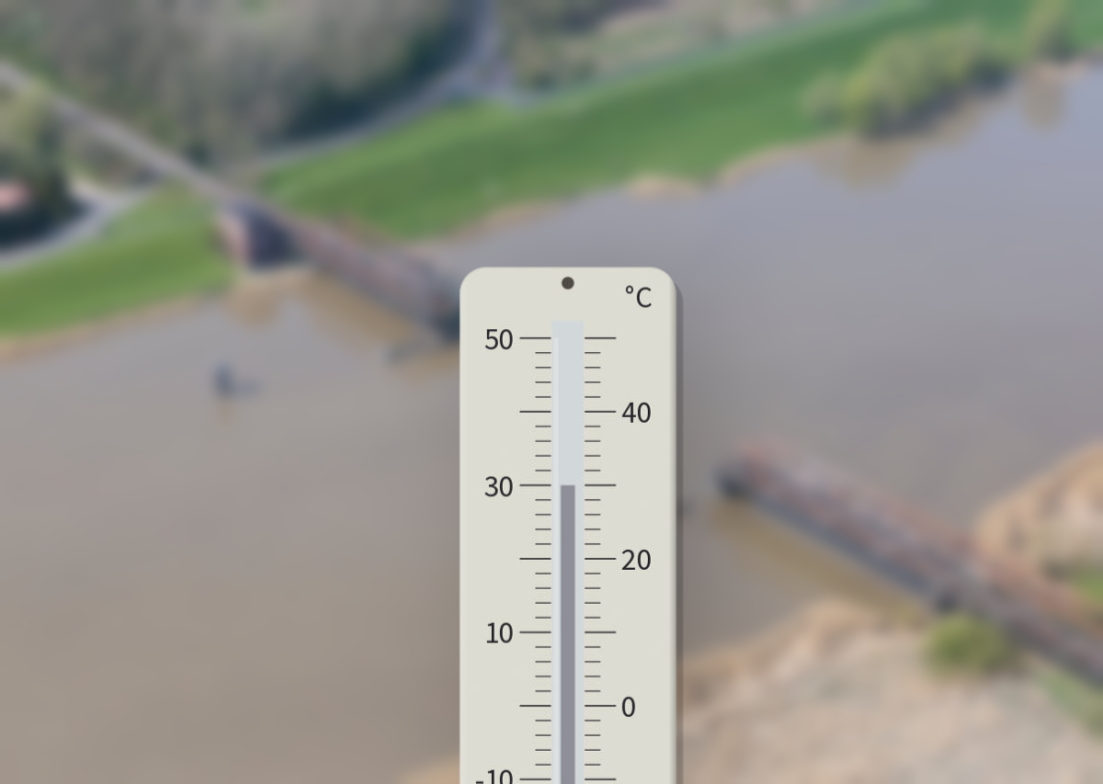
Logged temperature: **30** °C
